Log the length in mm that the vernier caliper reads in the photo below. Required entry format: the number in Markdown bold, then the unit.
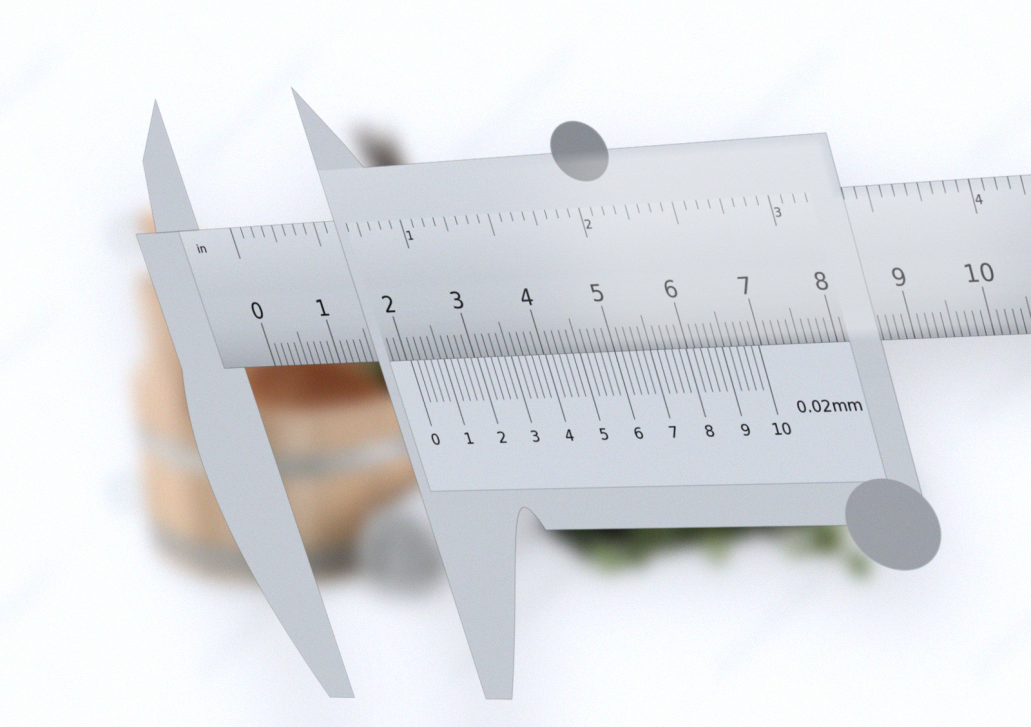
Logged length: **20.6** mm
